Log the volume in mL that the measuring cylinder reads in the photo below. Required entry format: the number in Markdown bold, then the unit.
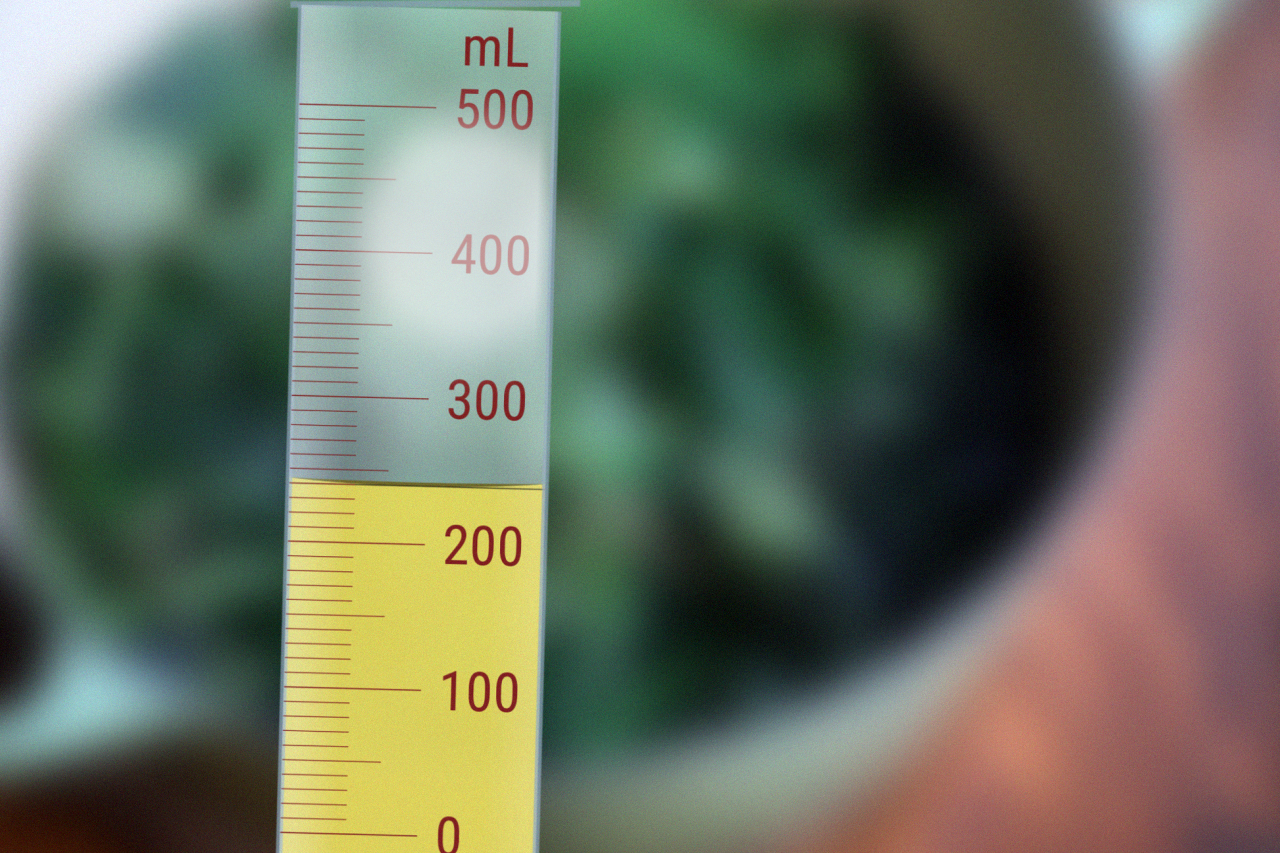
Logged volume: **240** mL
